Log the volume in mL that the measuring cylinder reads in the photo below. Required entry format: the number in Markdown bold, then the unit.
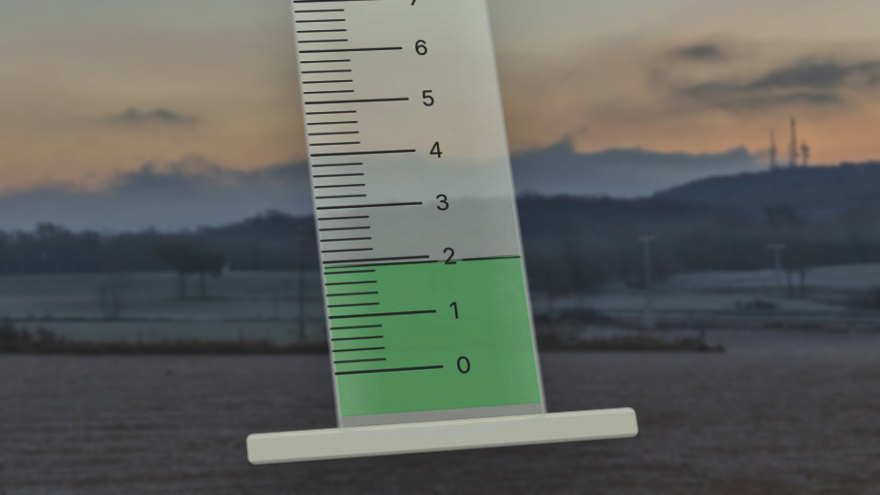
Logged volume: **1.9** mL
